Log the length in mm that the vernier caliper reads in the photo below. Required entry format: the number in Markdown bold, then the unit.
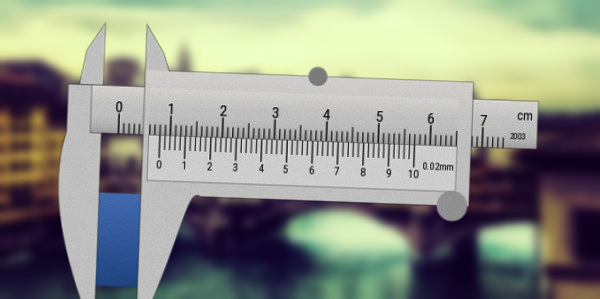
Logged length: **8.0** mm
